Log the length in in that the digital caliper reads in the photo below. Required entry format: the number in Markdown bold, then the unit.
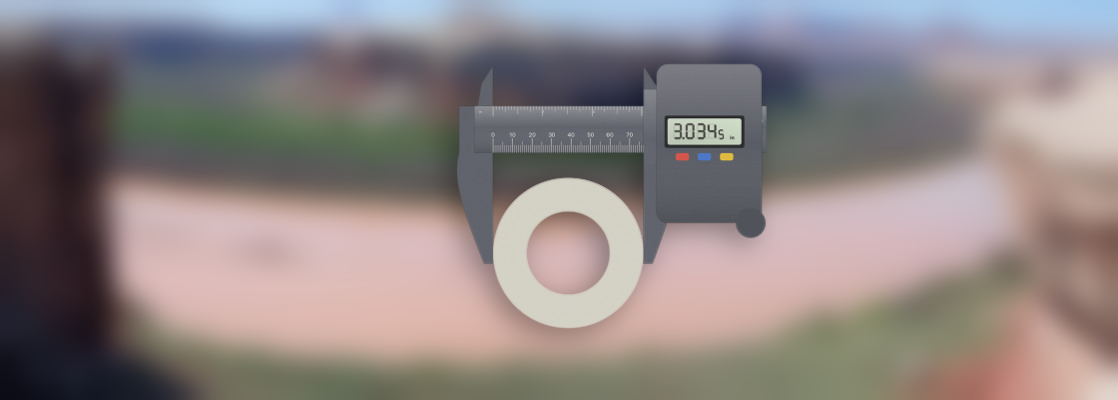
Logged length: **3.0345** in
